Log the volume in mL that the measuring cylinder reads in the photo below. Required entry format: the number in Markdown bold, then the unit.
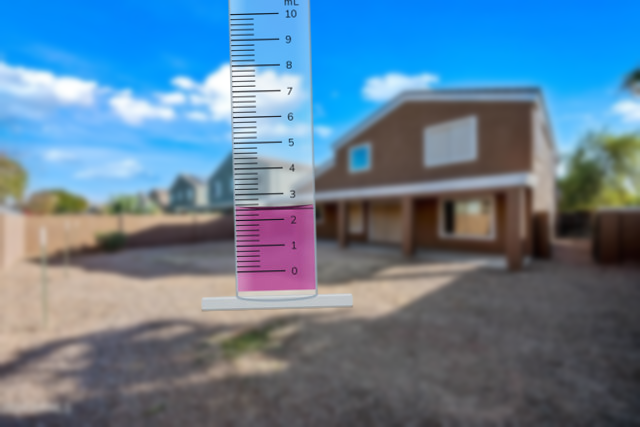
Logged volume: **2.4** mL
